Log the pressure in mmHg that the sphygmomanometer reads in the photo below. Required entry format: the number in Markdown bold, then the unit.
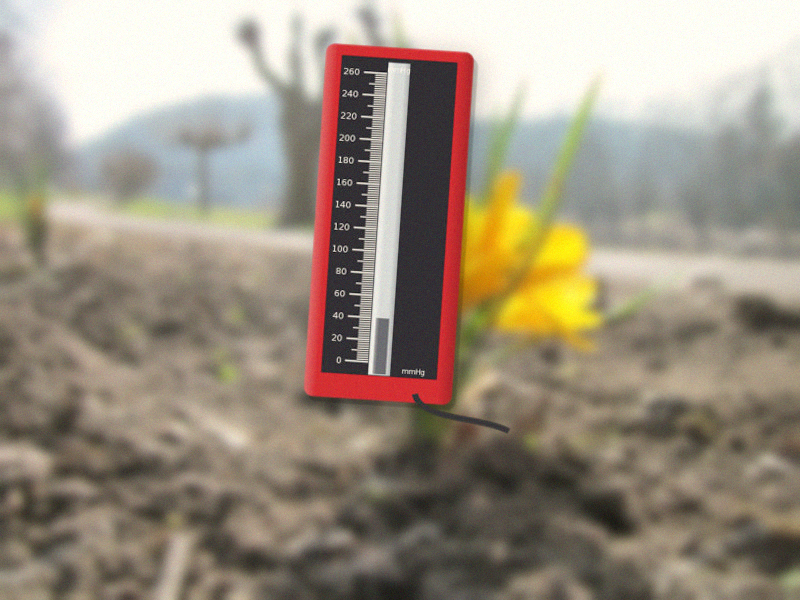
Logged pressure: **40** mmHg
